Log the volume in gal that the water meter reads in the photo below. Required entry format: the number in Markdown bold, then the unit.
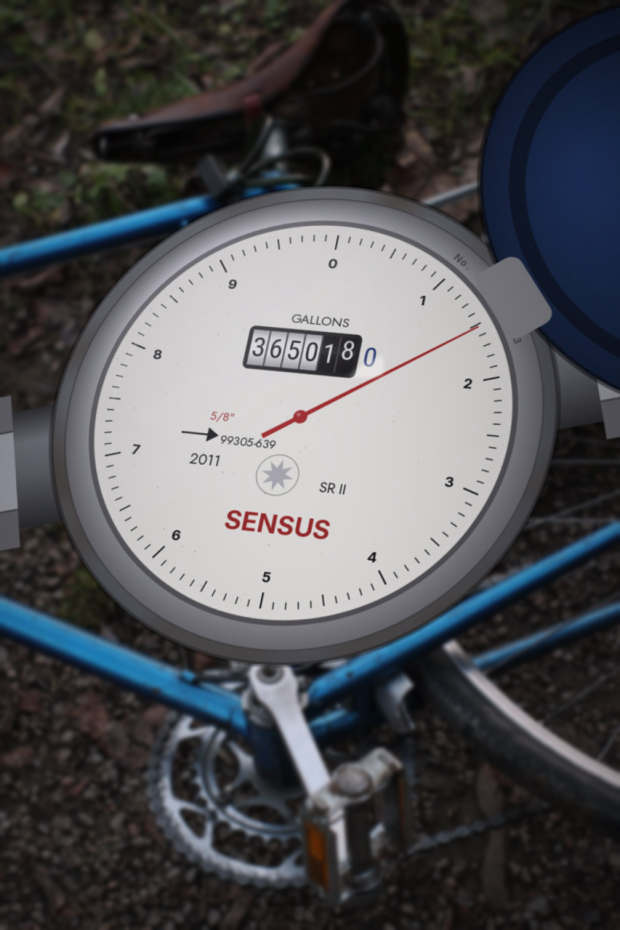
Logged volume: **3650181.5** gal
